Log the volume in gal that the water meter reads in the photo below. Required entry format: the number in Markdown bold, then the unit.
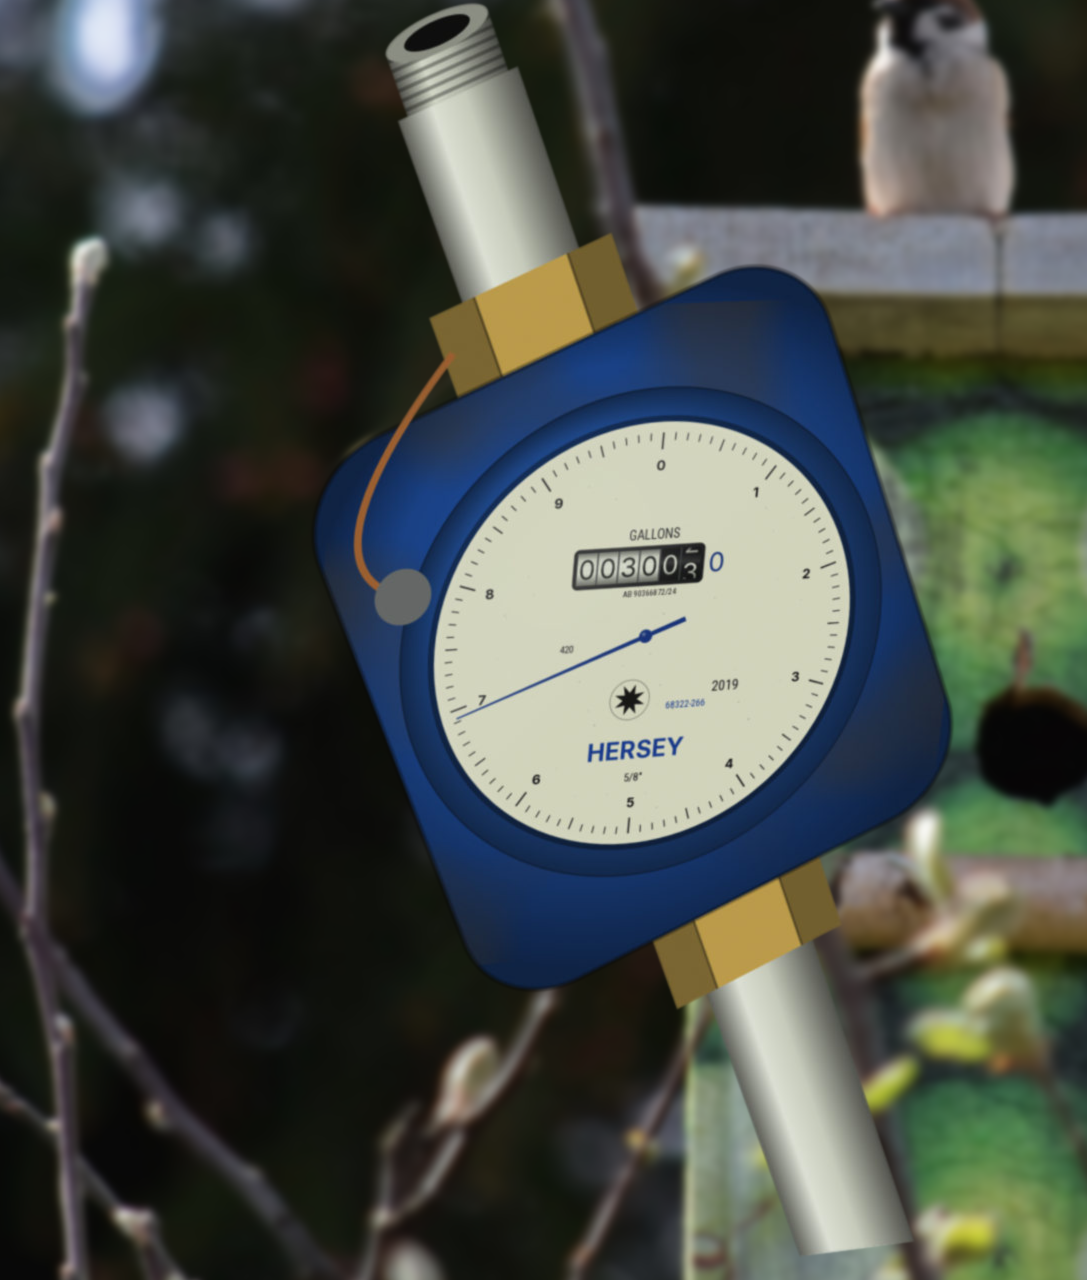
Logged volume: **30026.9** gal
